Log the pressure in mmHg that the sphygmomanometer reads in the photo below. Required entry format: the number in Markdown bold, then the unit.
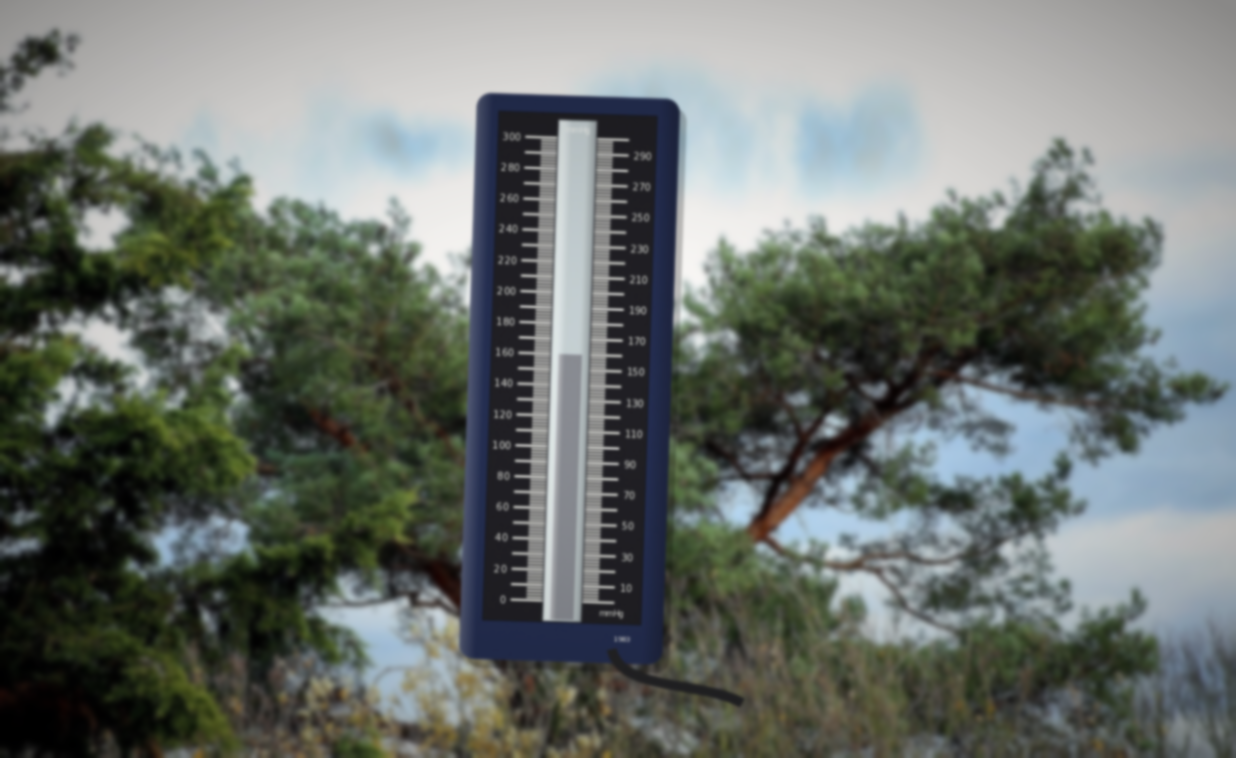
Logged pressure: **160** mmHg
